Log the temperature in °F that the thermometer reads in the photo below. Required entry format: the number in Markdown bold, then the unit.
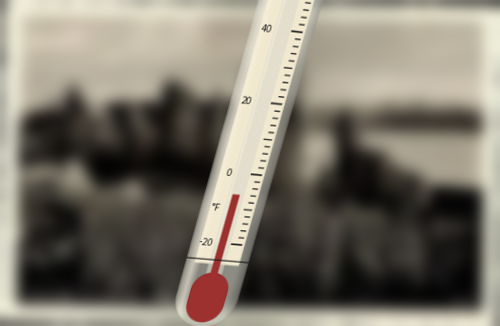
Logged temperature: **-6** °F
